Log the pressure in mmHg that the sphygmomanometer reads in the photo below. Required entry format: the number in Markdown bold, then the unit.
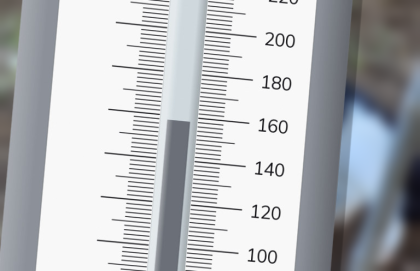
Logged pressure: **158** mmHg
